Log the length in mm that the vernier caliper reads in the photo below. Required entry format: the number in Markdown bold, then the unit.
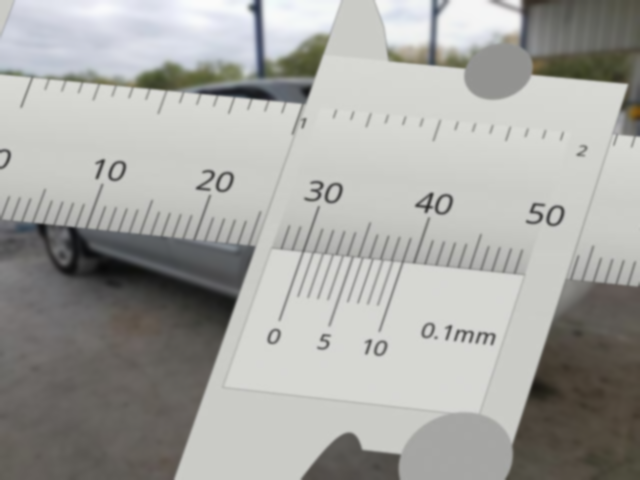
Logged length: **30.0** mm
